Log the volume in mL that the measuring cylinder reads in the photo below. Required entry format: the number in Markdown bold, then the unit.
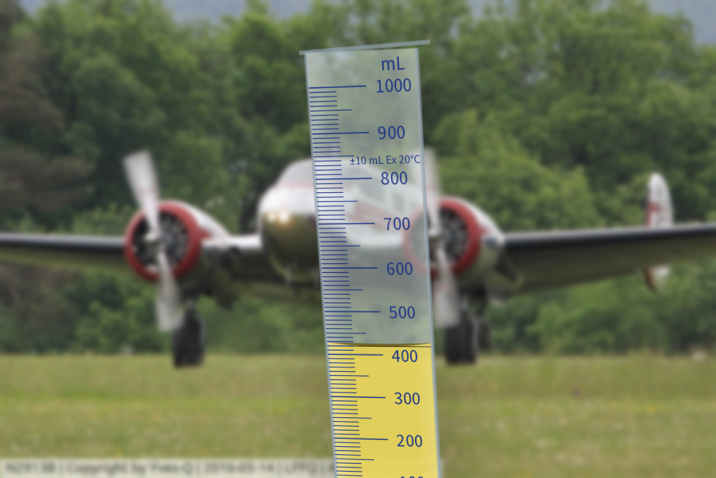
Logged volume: **420** mL
